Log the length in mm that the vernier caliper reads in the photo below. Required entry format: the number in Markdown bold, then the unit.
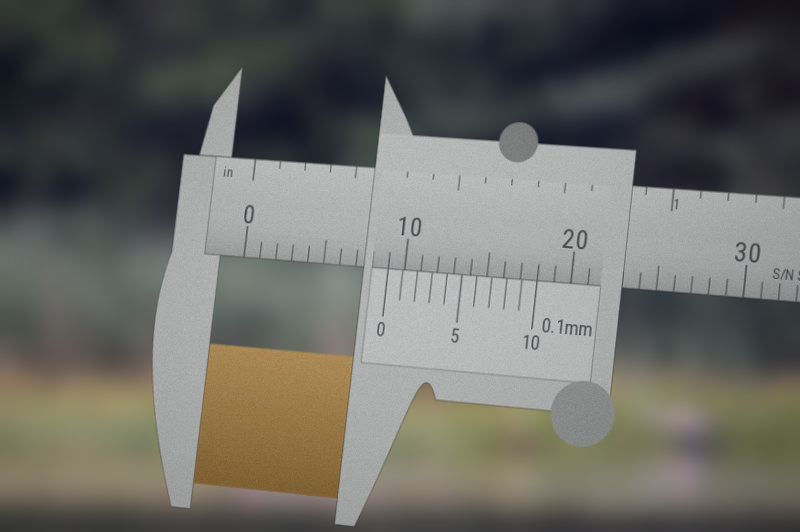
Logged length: **9.0** mm
